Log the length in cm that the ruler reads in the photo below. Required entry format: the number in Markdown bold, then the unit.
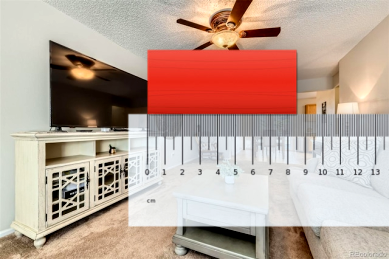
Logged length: **8.5** cm
